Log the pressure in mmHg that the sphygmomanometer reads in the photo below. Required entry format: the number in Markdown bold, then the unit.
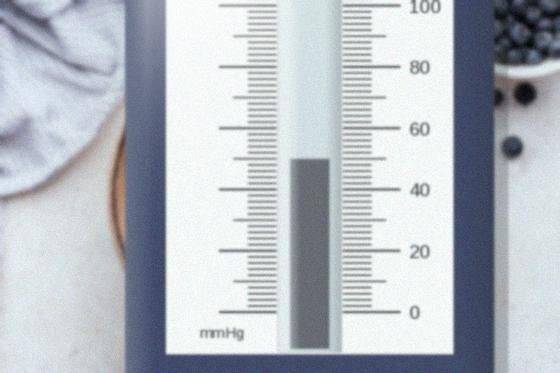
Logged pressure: **50** mmHg
